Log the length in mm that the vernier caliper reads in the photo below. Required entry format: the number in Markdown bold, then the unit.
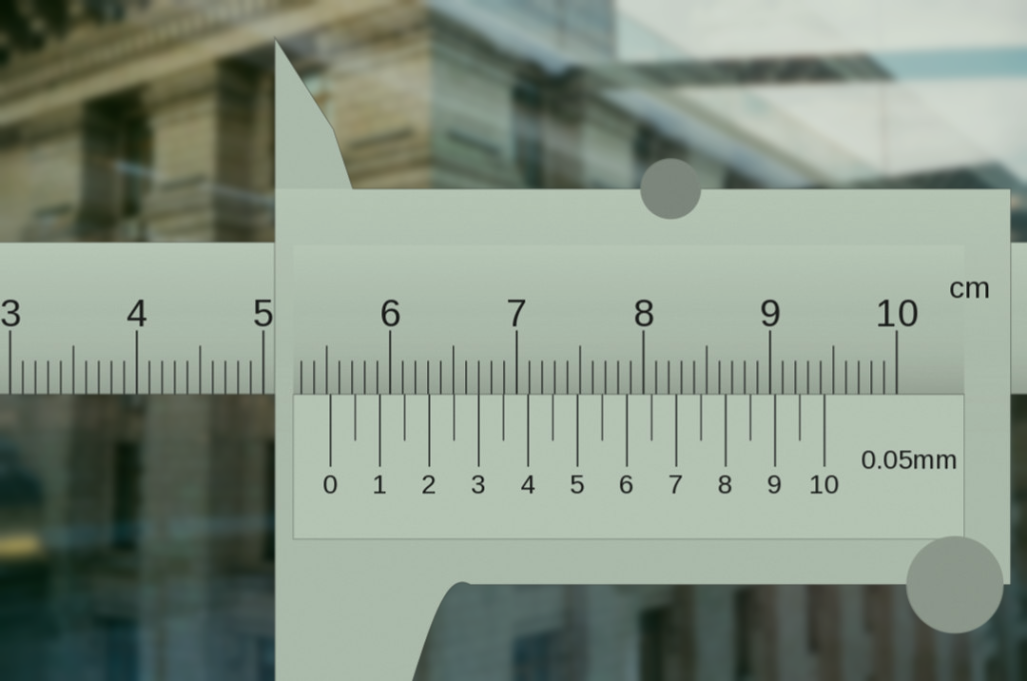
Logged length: **55.3** mm
